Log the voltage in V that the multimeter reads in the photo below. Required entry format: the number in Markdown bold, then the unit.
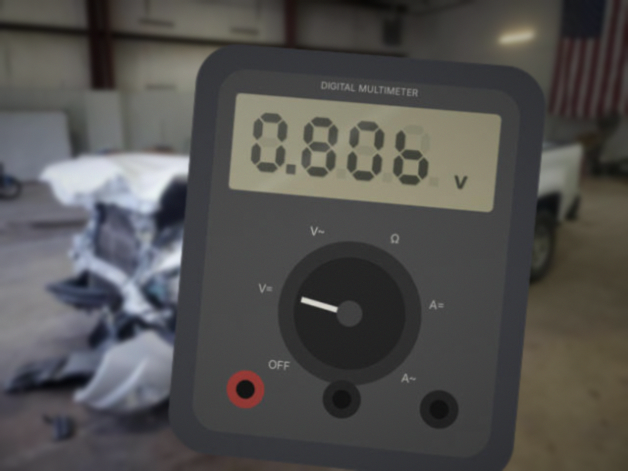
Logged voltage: **0.806** V
